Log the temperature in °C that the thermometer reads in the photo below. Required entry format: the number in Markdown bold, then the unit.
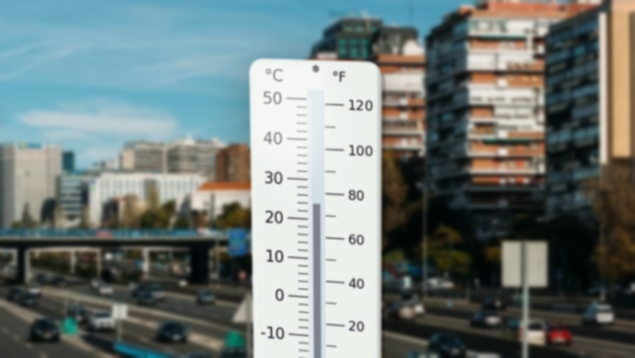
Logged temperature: **24** °C
